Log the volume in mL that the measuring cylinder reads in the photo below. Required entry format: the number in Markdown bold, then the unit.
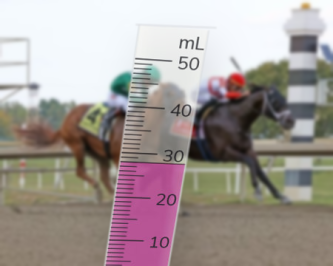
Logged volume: **28** mL
